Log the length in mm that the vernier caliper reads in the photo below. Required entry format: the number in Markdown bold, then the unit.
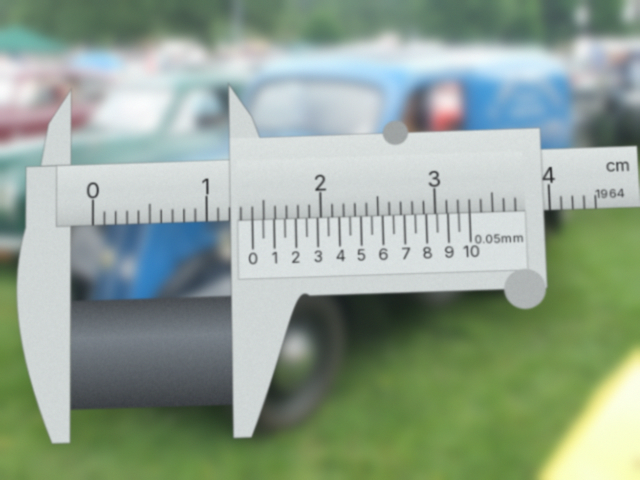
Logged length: **14.0** mm
